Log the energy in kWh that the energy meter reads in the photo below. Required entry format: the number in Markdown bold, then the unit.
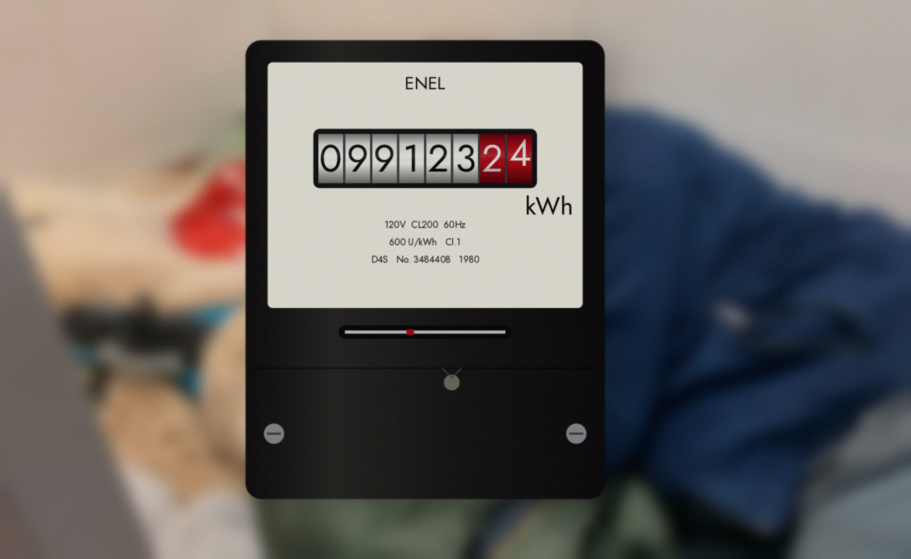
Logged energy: **99123.24** kWh
